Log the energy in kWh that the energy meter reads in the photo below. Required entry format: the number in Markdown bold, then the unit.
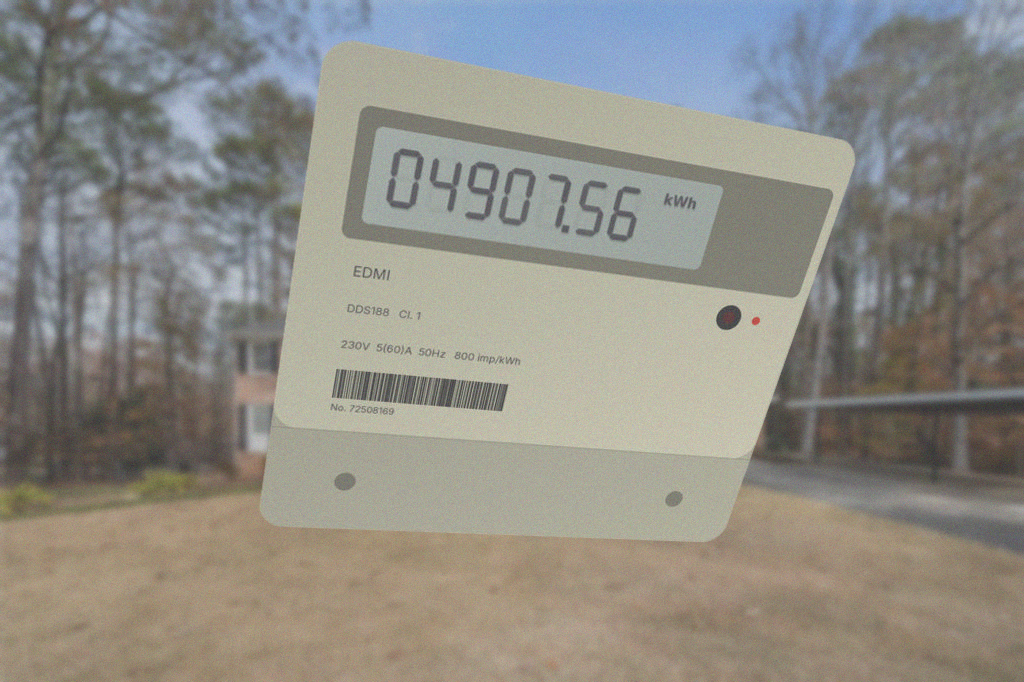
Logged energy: **4907.56** kWh
